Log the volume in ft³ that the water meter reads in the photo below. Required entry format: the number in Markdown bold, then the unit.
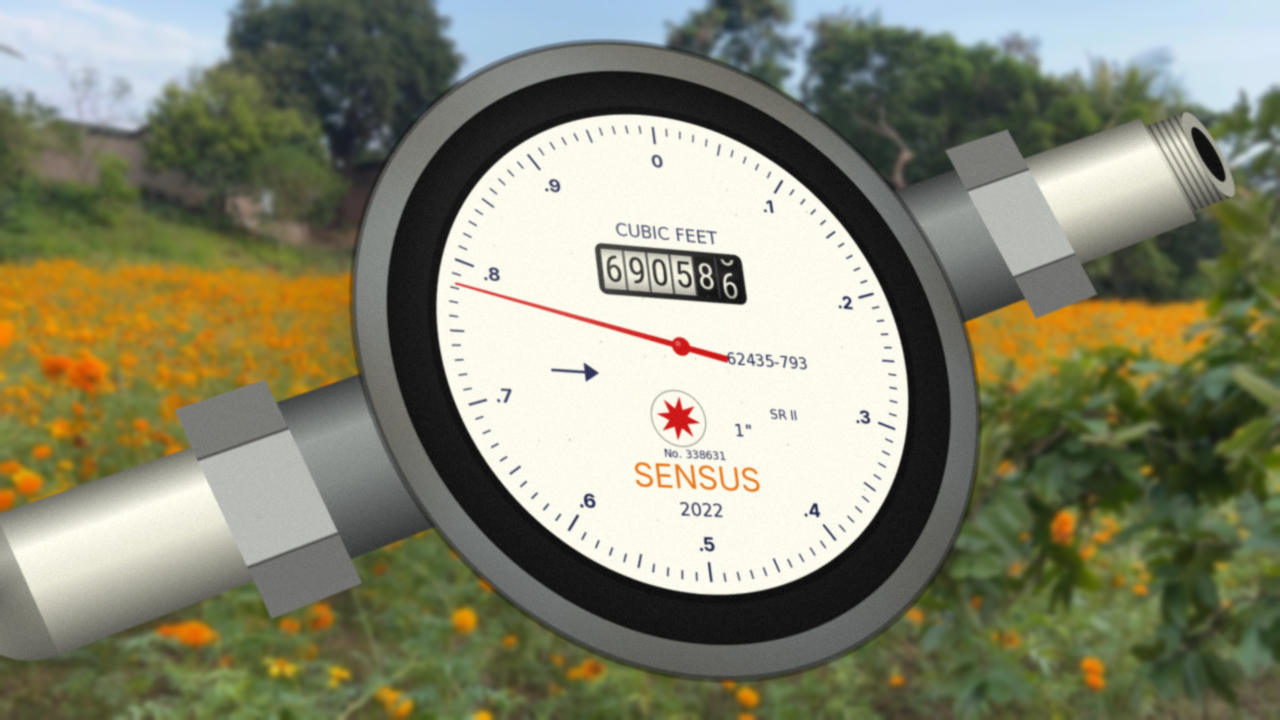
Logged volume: **690585.78** ft³
